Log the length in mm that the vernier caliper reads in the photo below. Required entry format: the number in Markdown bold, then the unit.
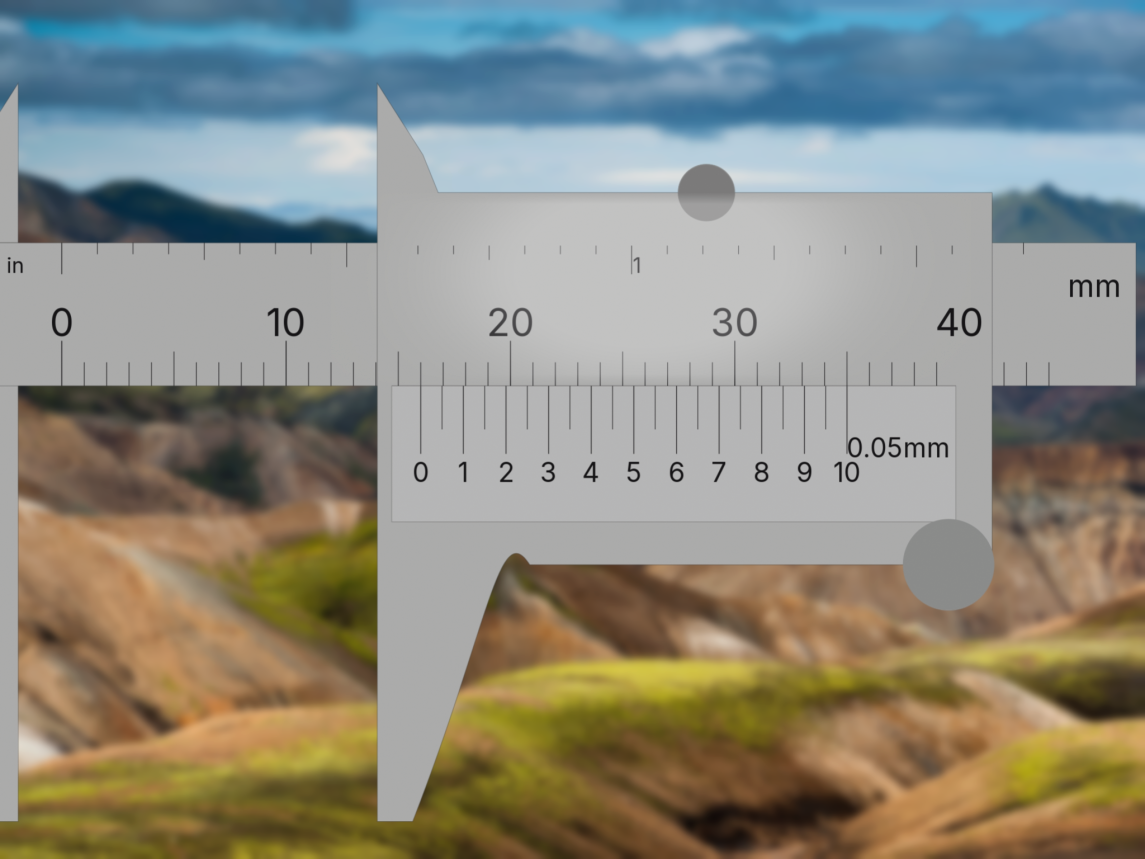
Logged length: **16.00** mm
